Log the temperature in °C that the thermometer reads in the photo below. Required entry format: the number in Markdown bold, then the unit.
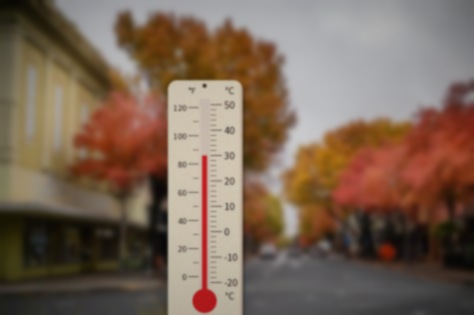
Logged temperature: **30** °C
